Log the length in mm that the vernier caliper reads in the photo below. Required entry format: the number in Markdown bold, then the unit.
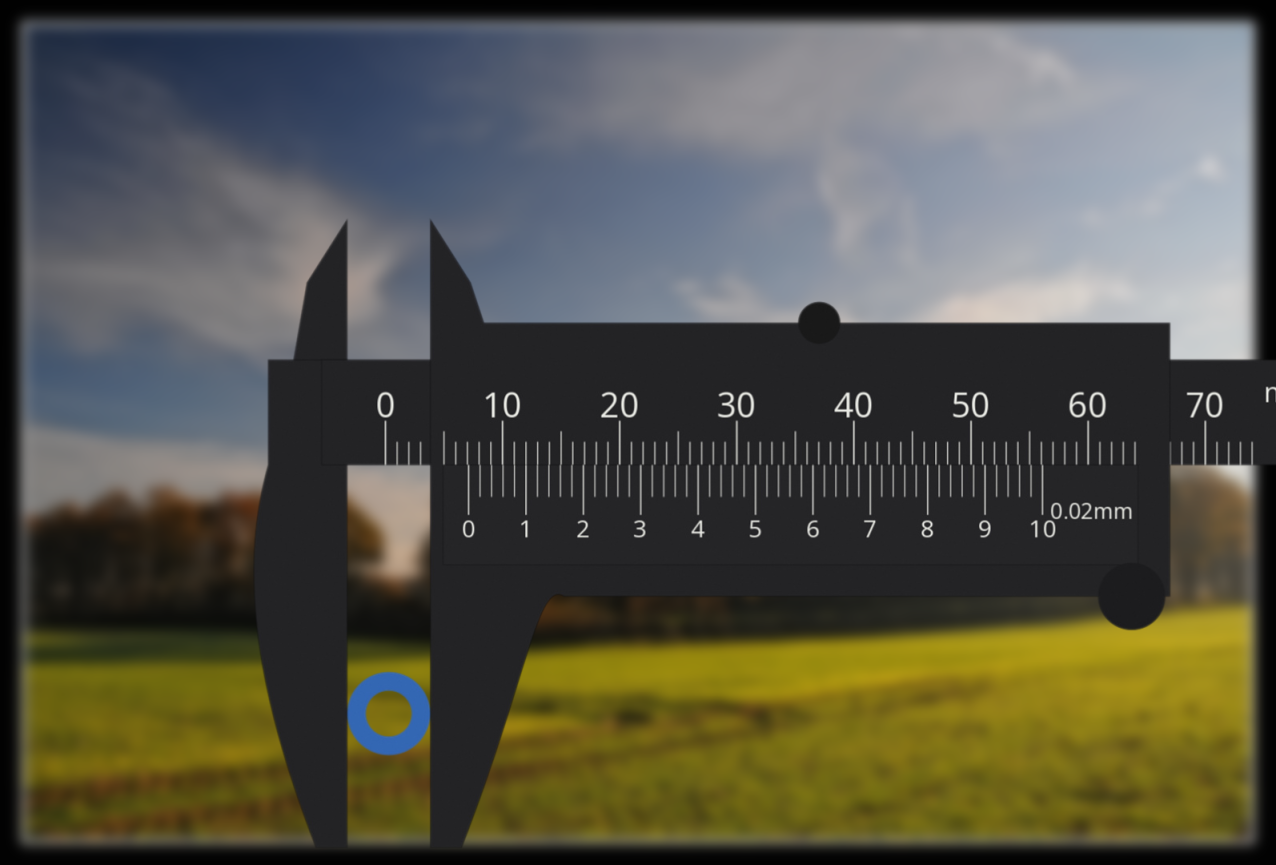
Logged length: **7.1** mm
